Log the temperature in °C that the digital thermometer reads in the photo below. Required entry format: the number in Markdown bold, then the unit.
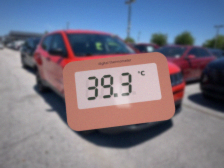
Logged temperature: **39.3** °C
